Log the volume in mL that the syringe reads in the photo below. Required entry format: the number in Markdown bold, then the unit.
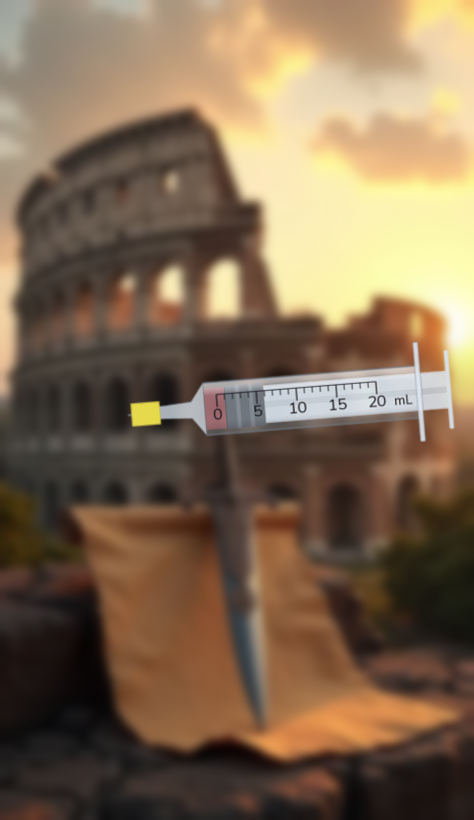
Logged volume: **1** mL
